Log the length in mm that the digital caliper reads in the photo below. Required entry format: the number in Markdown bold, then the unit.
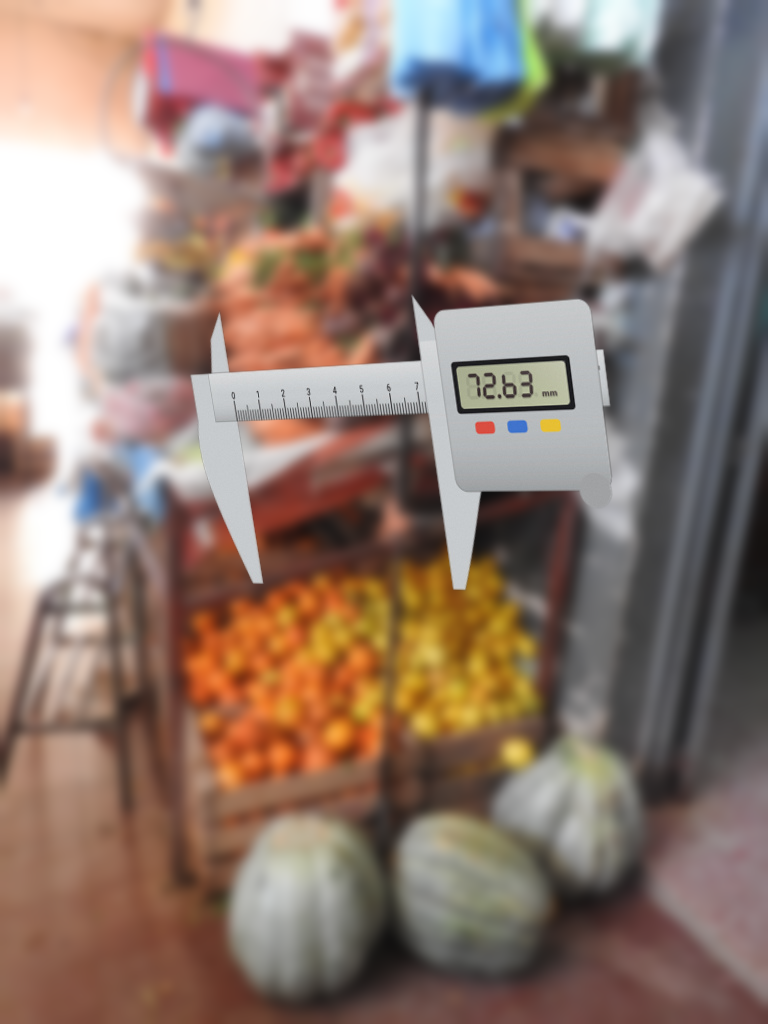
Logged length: **72.63** mm
